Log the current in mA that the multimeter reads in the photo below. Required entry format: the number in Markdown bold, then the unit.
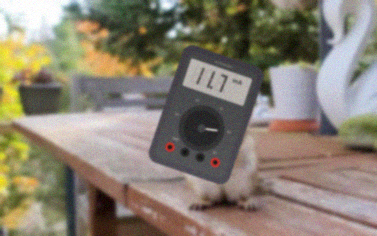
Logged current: **11.7** mA
